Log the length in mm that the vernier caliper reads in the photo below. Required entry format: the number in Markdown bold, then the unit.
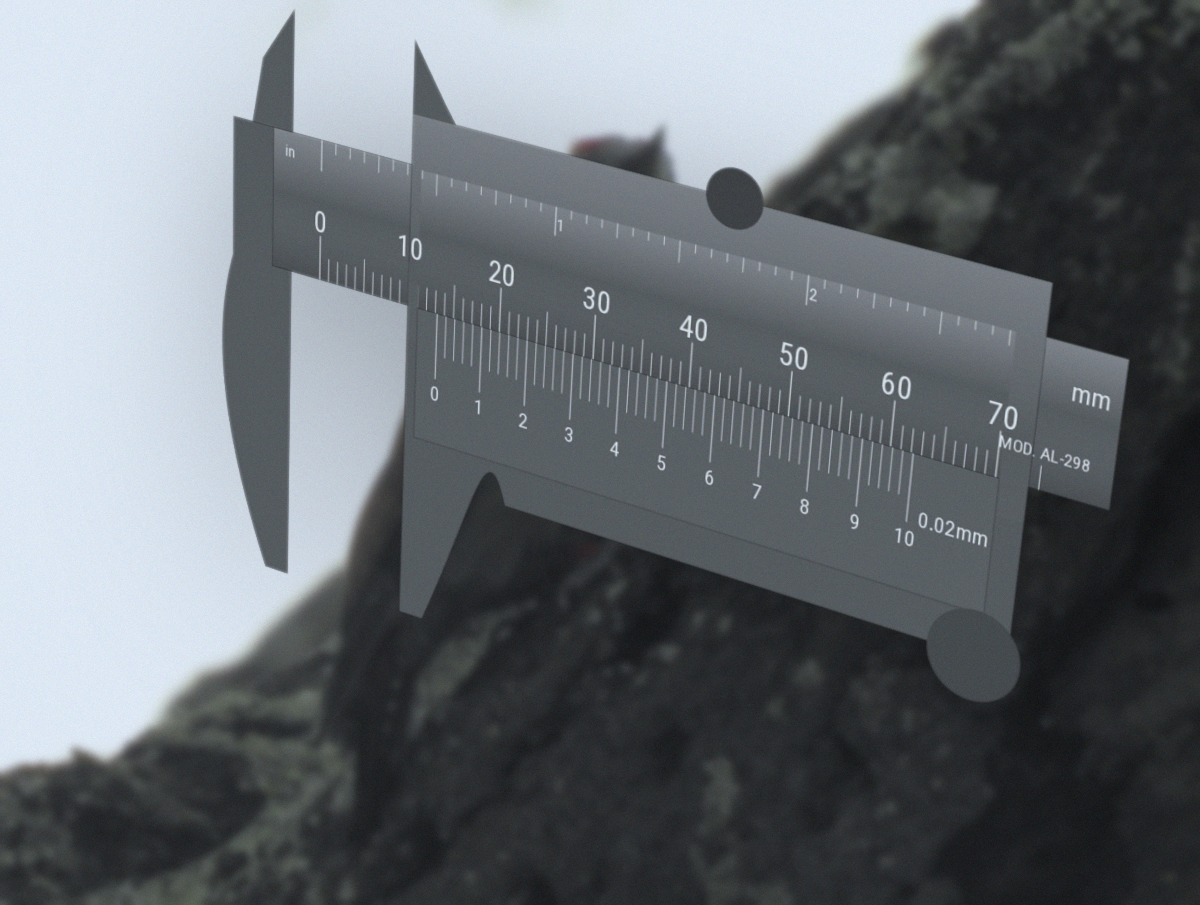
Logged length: **13.2** mm
